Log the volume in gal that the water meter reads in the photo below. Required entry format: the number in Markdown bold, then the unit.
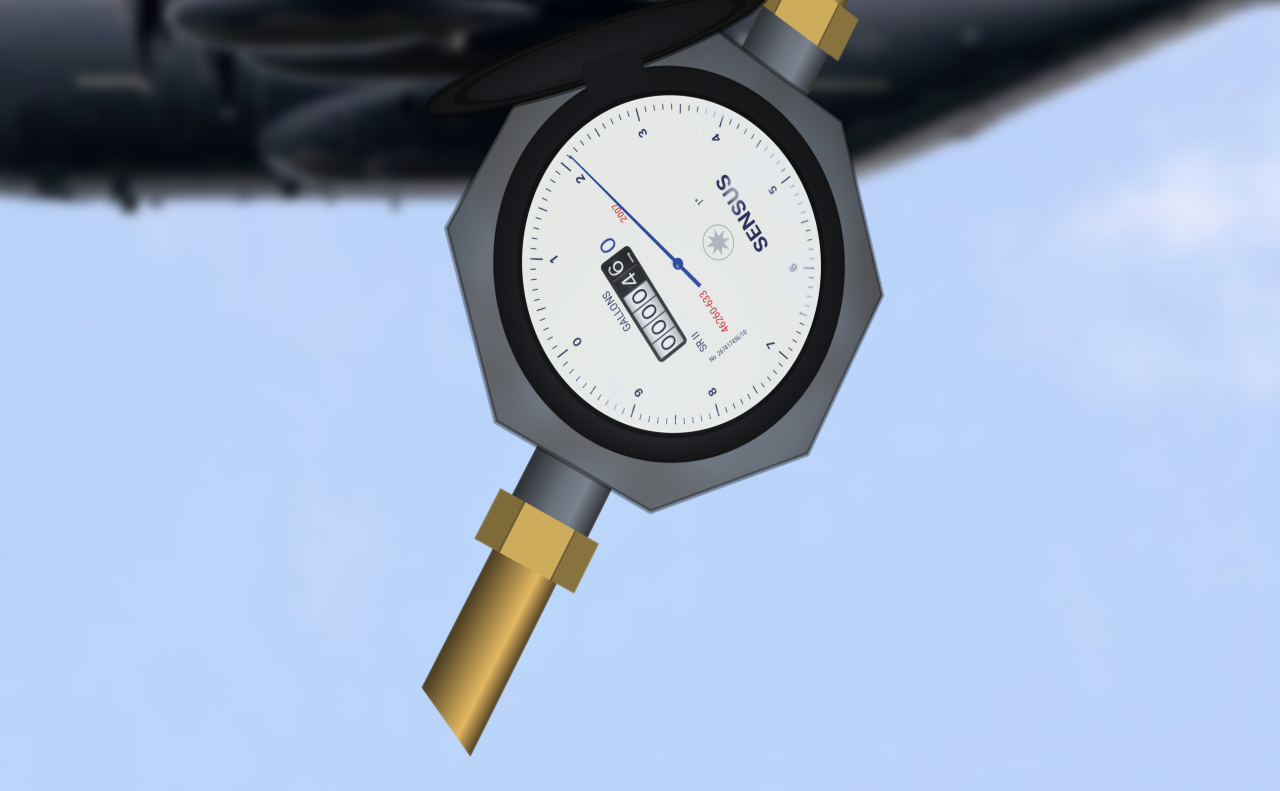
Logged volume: **462.1** gal
